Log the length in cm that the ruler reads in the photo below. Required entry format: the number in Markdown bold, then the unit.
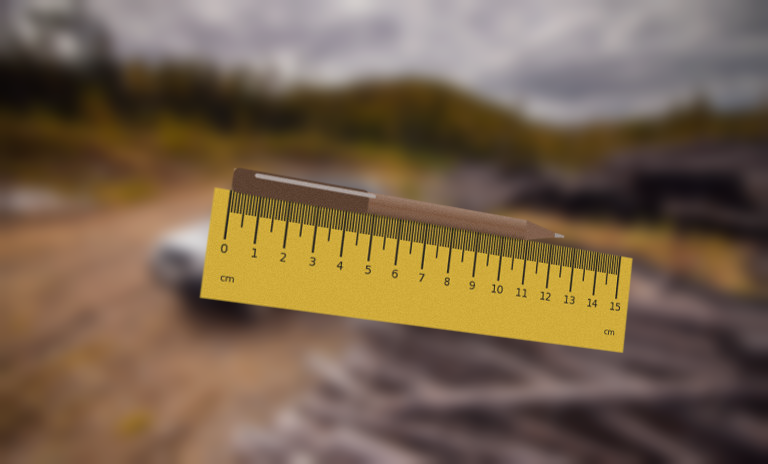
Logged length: **12.5** cm
